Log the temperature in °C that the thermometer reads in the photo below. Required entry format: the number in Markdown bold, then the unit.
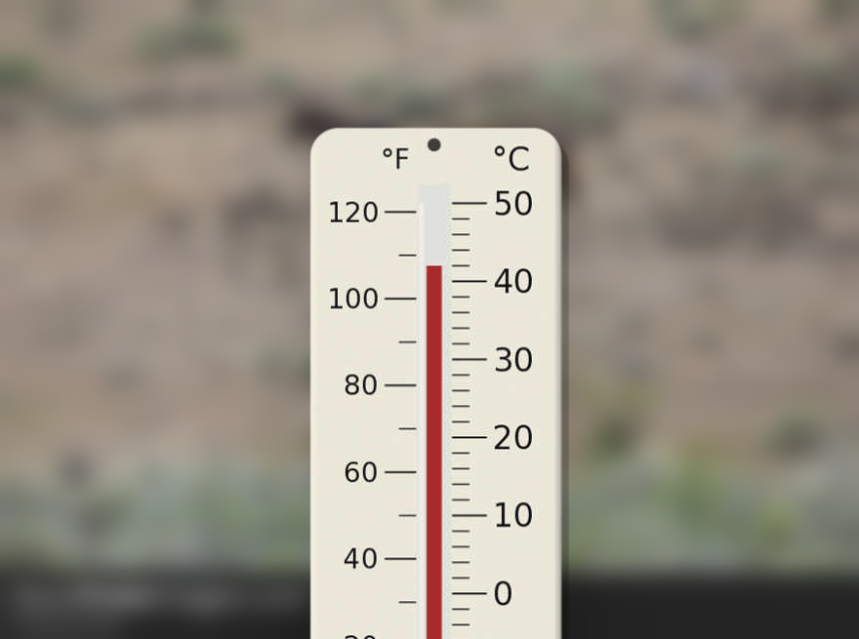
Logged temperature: **42** °C
